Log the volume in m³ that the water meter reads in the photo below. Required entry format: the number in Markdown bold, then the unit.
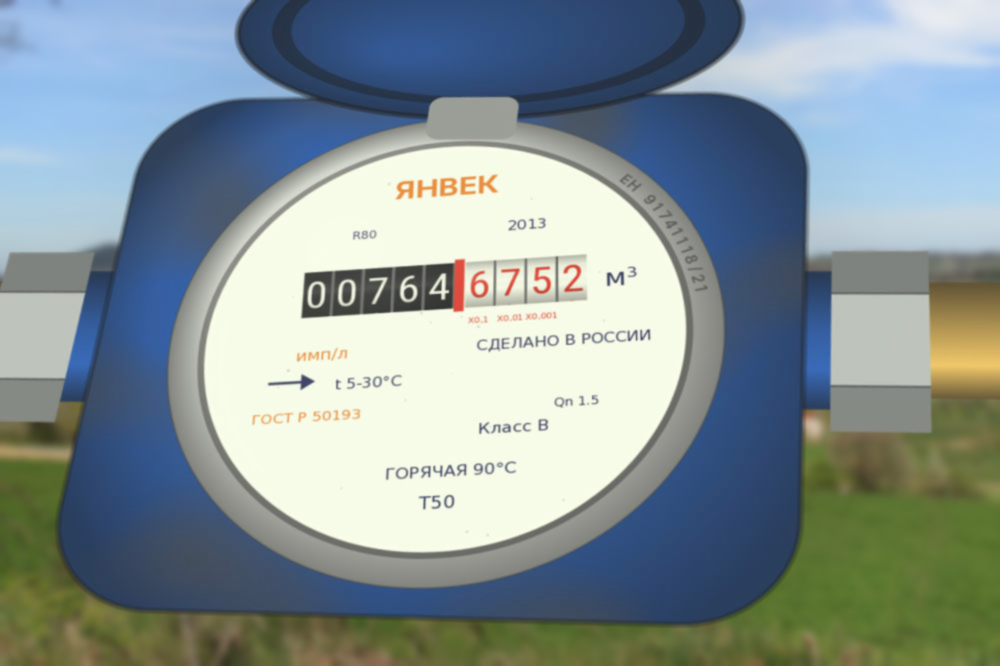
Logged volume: **764.6752** m³
